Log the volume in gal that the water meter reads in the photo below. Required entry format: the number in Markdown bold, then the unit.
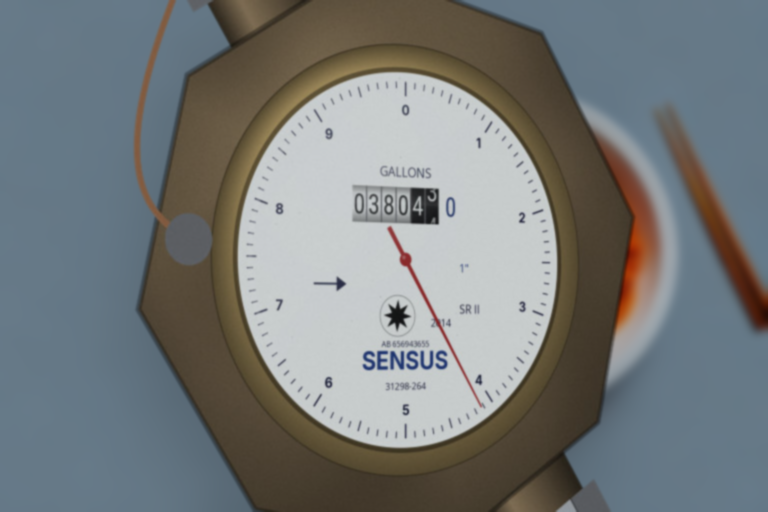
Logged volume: **380434.1** gal
